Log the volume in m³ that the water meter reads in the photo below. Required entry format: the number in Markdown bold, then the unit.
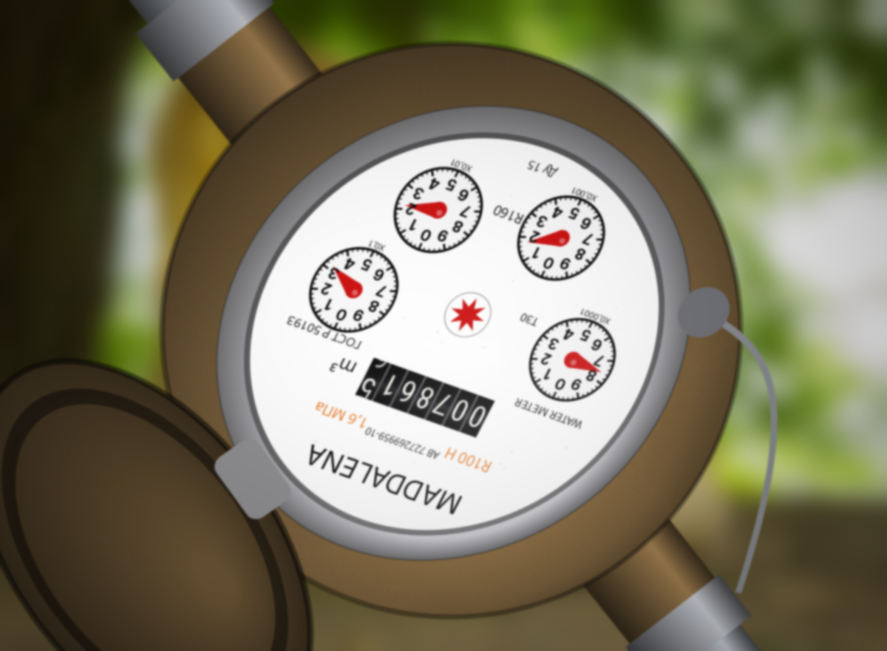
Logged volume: **78615.3217** m³
